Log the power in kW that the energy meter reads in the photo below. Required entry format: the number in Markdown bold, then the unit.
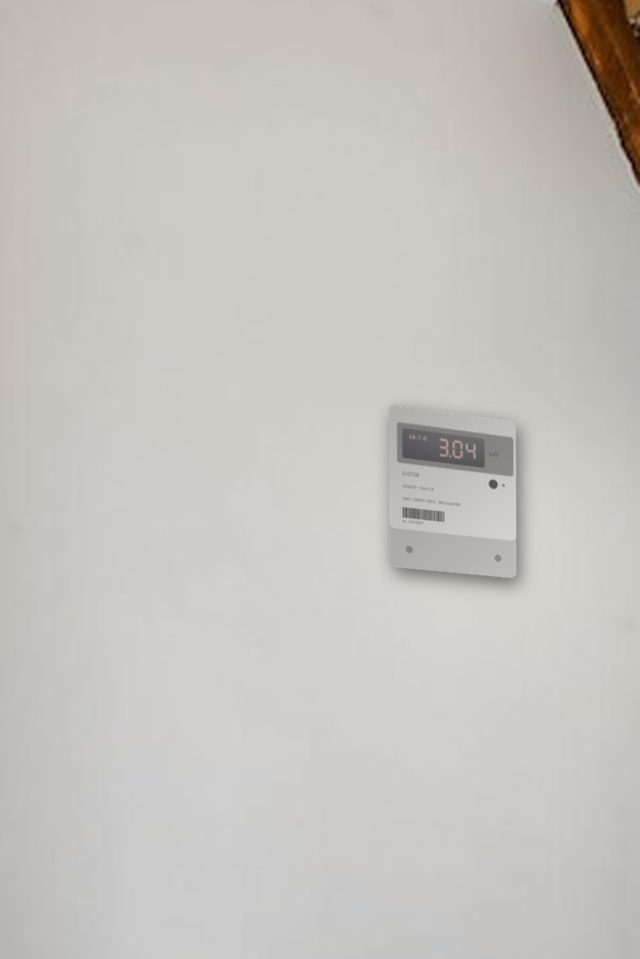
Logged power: **3.04** kW
